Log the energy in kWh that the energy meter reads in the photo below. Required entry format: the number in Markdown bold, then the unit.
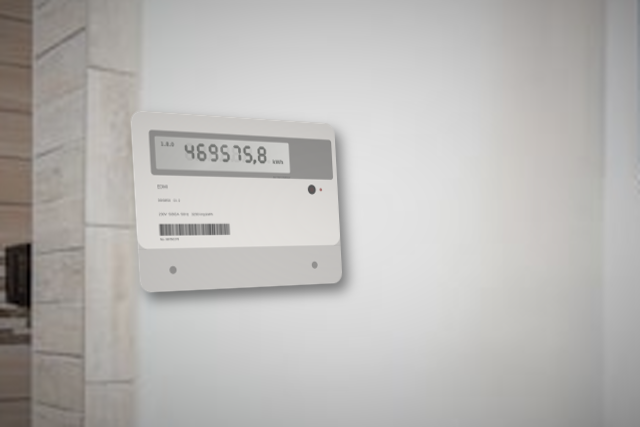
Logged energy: **469575.8** kWh
